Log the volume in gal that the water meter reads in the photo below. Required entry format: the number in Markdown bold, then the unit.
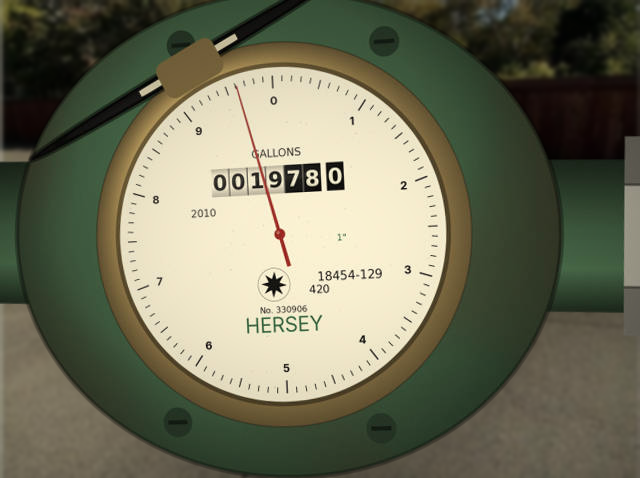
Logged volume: **19779.6** gal
